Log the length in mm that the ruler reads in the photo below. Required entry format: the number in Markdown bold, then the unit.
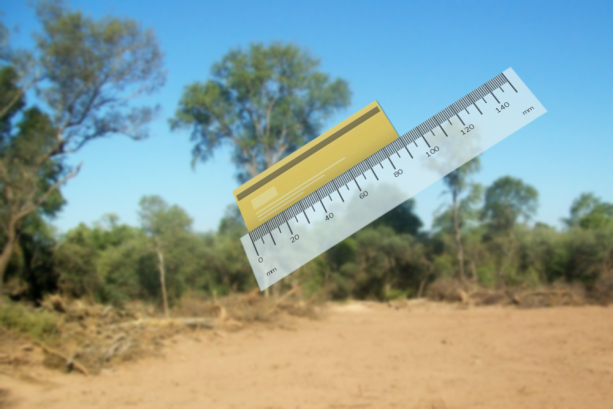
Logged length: **90** mm
